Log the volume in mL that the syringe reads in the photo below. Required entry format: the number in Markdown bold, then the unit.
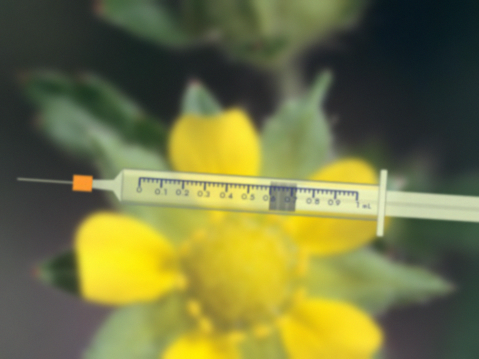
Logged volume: **0.6** mL
